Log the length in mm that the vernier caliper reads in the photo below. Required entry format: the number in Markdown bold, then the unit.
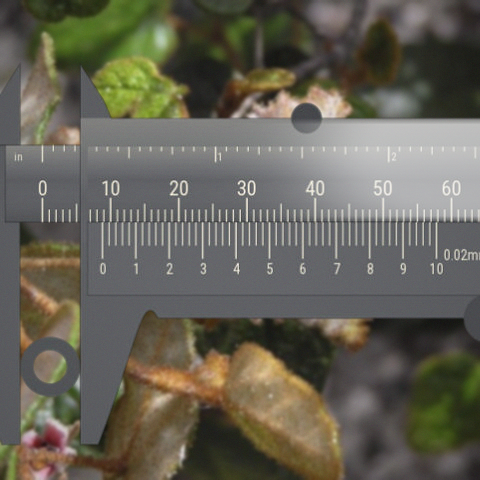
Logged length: **8.8** mm
